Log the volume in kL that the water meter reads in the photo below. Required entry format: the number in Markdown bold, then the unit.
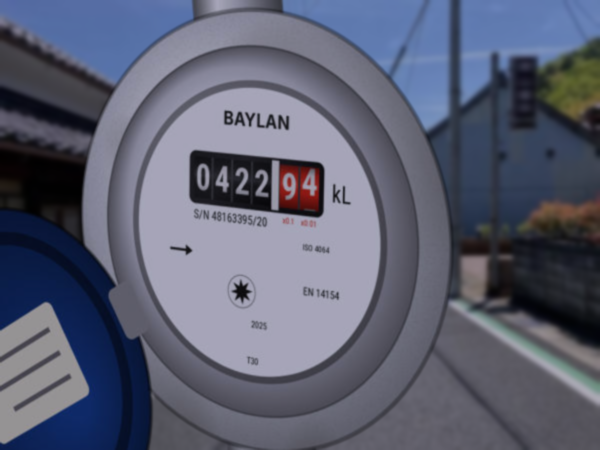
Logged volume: **422.94** kL
